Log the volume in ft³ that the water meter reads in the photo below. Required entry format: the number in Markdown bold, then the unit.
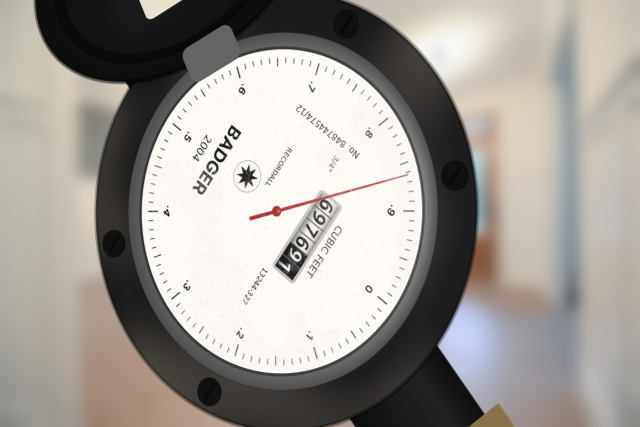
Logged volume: **697690.86** ft³
